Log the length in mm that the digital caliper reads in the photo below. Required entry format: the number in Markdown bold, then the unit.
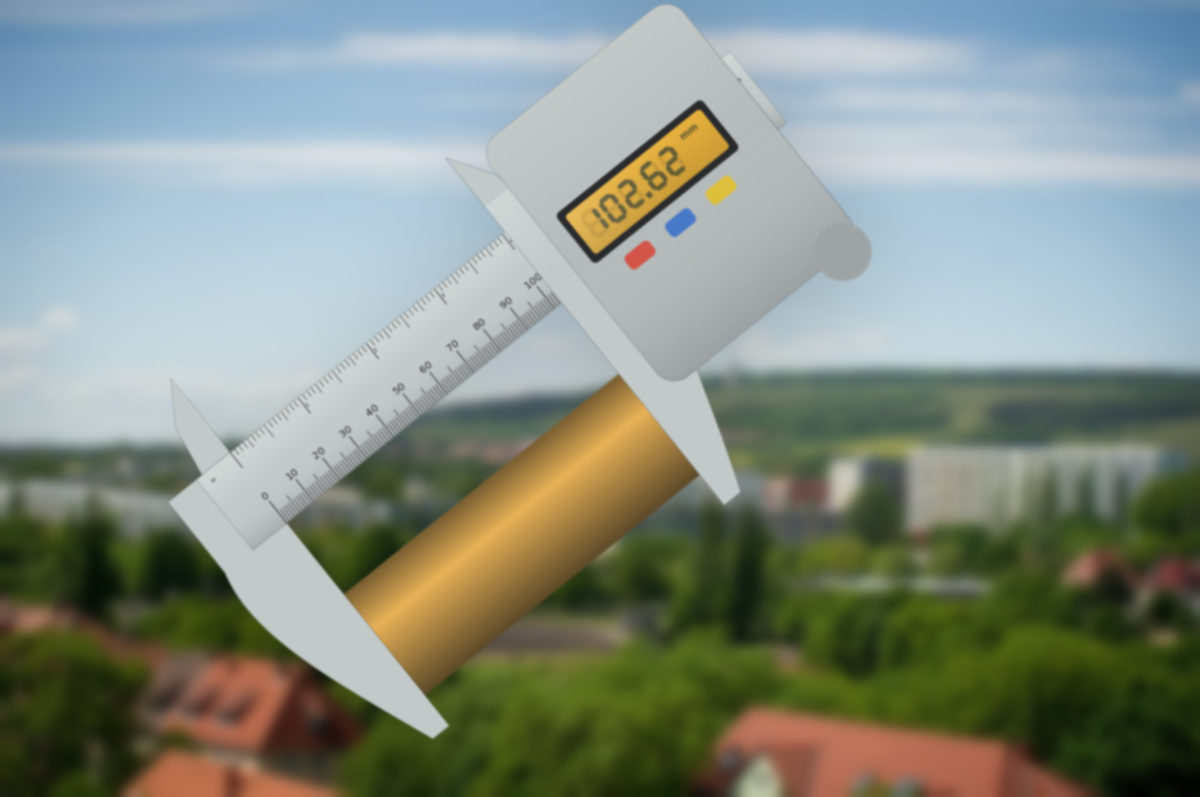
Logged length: **102.62** mm
